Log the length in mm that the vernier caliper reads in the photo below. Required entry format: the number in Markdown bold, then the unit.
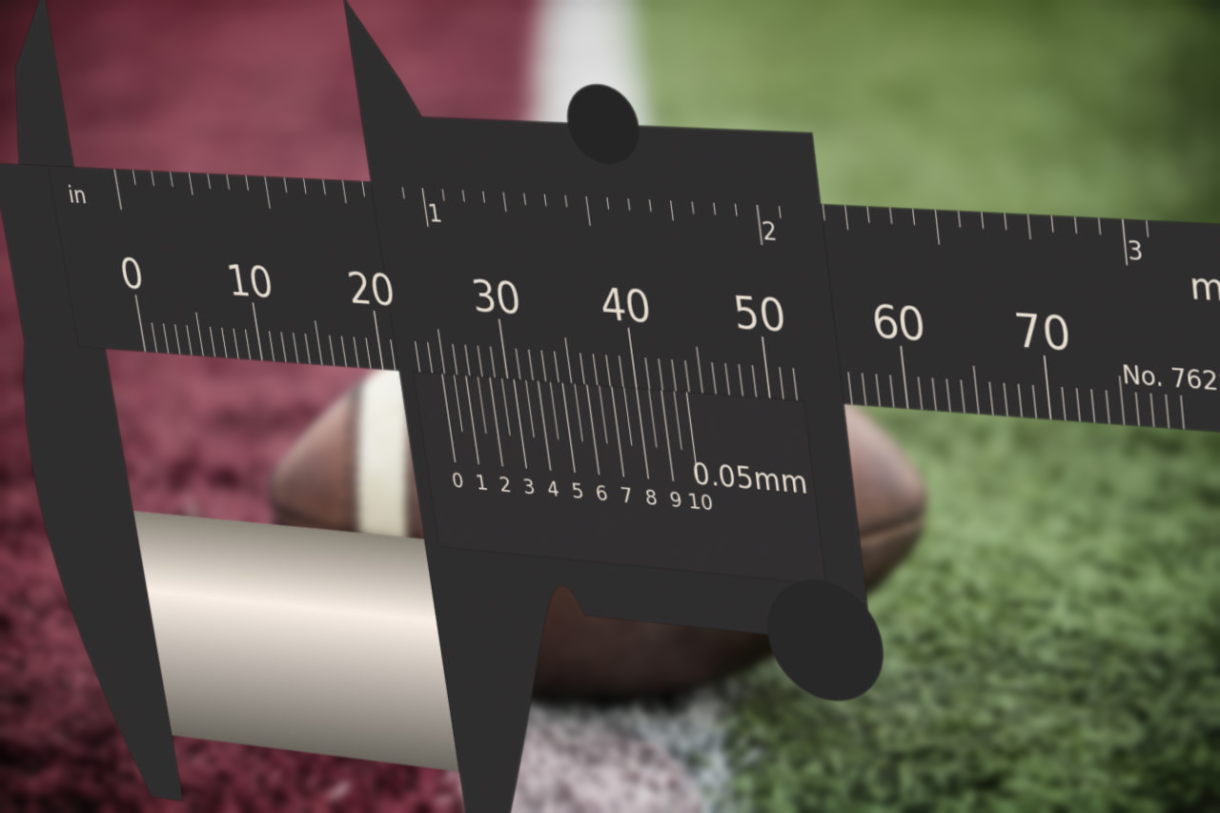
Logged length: **24.8** mm
